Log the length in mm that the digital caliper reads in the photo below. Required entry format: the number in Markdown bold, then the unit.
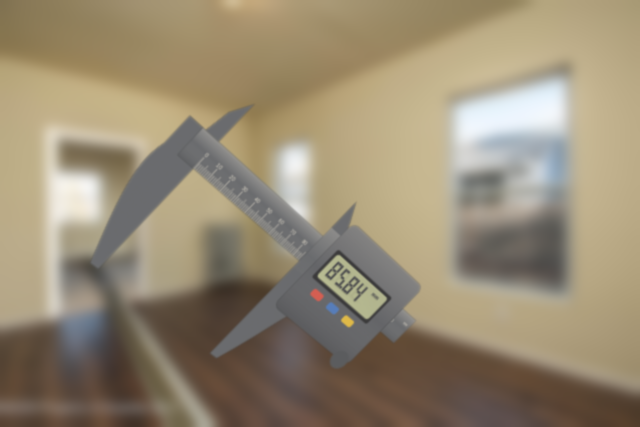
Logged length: **85.84** mm
